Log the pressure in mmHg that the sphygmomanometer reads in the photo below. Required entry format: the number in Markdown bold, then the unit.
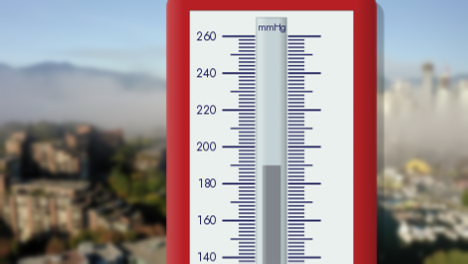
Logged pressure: **190** mmHg
